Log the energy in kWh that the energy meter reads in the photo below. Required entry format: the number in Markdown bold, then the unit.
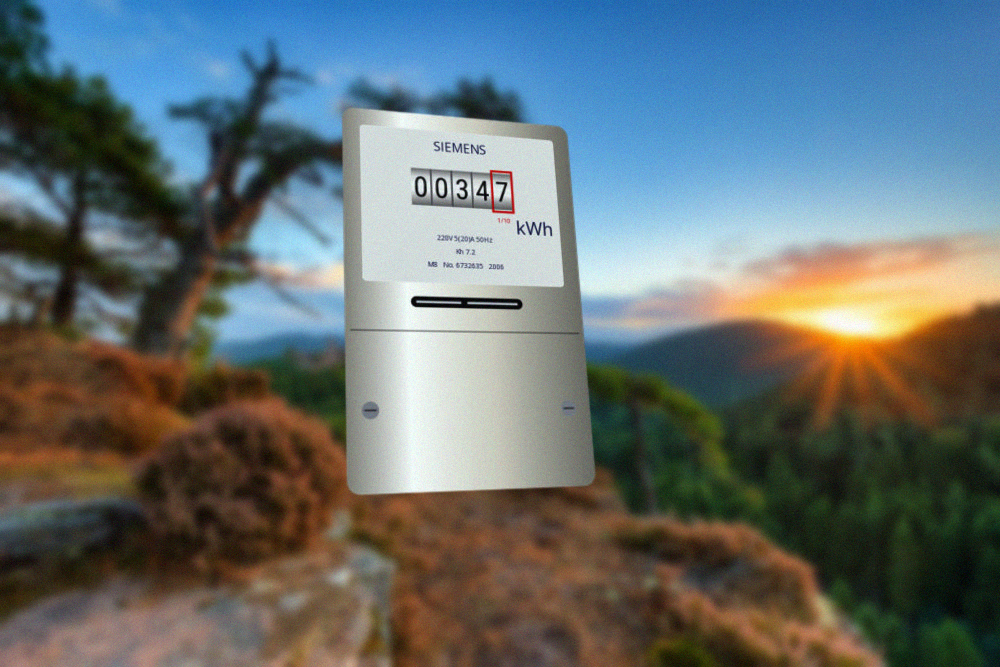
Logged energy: **34.7** kWh
